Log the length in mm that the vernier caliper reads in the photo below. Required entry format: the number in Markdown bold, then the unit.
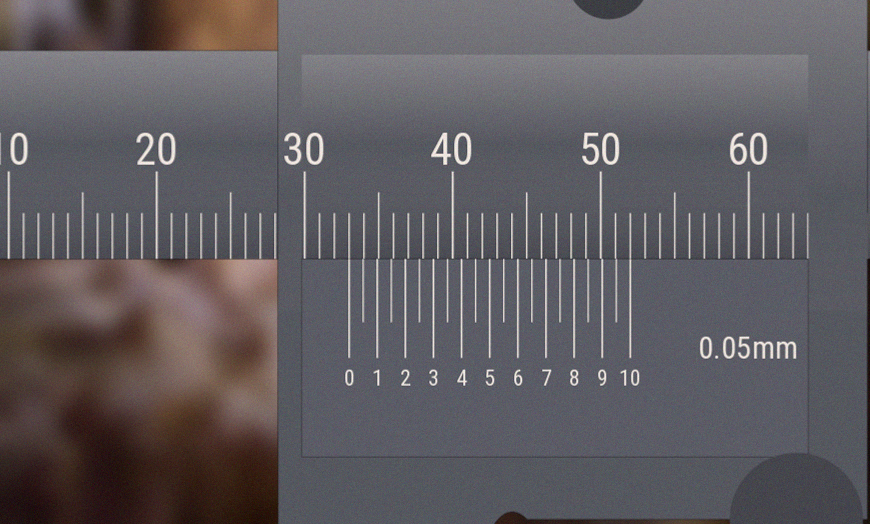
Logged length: **33.0** mm
